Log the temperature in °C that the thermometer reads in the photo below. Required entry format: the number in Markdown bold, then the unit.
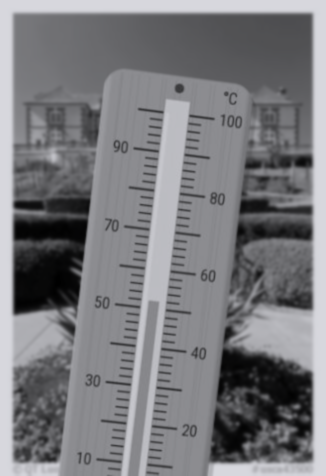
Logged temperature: **52** °C
